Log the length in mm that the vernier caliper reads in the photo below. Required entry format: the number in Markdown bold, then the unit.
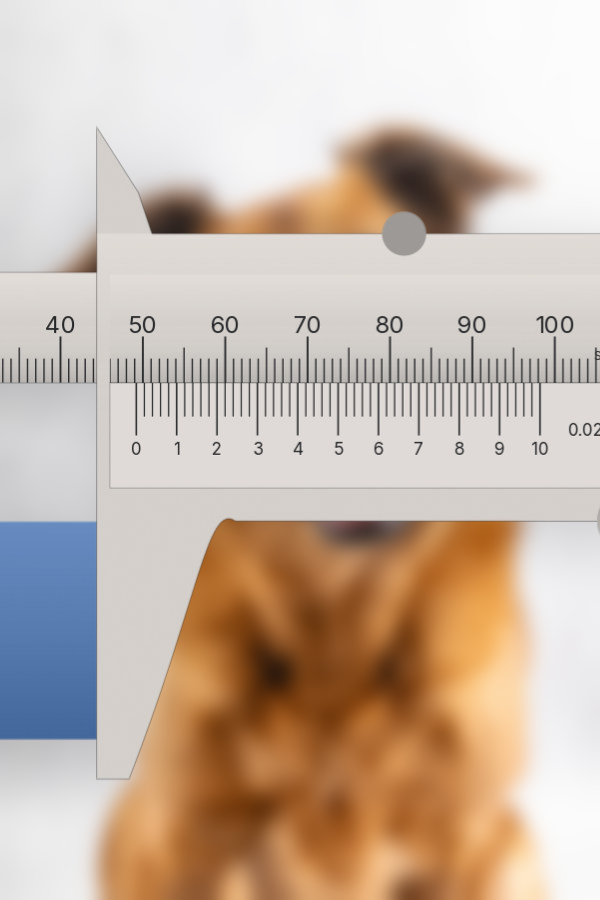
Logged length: **49.2** mm
